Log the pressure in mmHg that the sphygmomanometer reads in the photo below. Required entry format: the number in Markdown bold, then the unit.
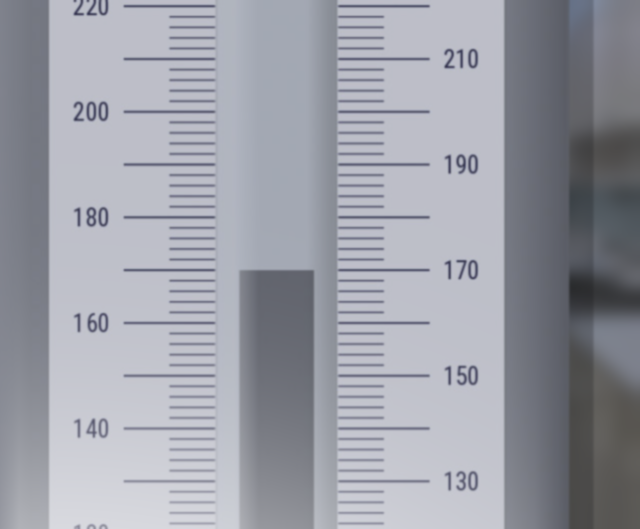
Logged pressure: **170** mmHg
